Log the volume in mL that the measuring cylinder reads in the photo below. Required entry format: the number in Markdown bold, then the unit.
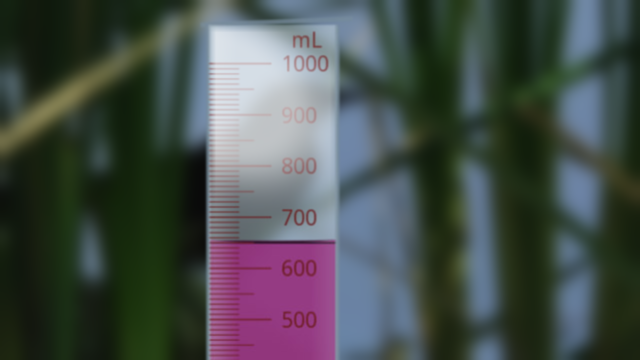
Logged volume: **650** mL
